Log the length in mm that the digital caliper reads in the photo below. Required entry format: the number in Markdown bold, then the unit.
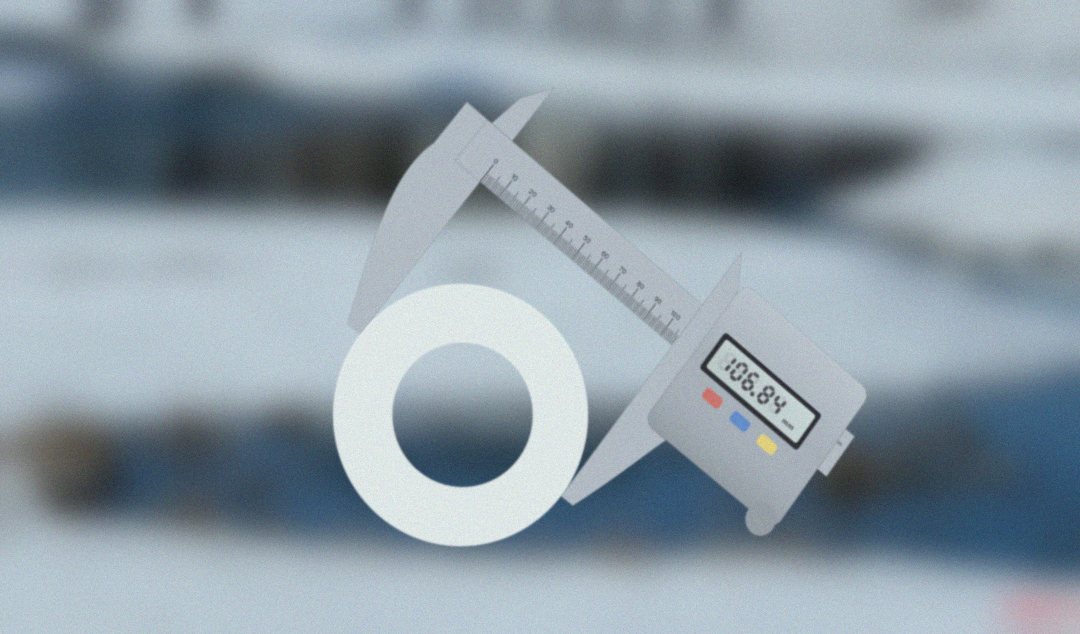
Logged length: **106.84** mm
